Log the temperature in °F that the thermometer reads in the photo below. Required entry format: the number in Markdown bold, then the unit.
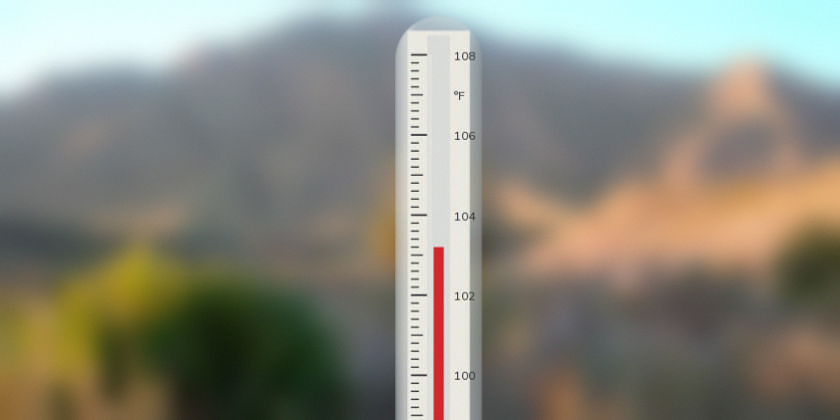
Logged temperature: **103.2** °F
